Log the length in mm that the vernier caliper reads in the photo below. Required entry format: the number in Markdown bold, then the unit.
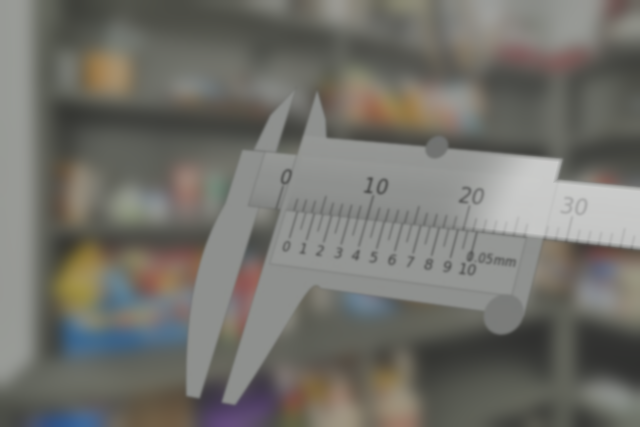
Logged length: **2.4** mm
